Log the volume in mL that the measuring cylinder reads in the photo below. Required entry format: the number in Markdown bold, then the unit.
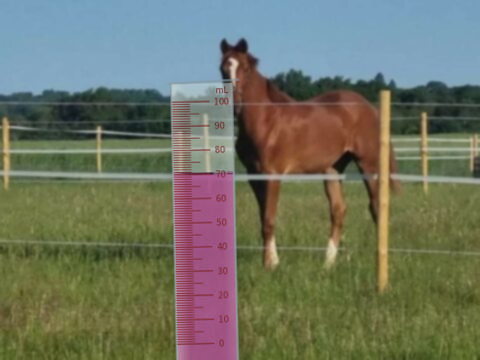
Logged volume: **70** mL
